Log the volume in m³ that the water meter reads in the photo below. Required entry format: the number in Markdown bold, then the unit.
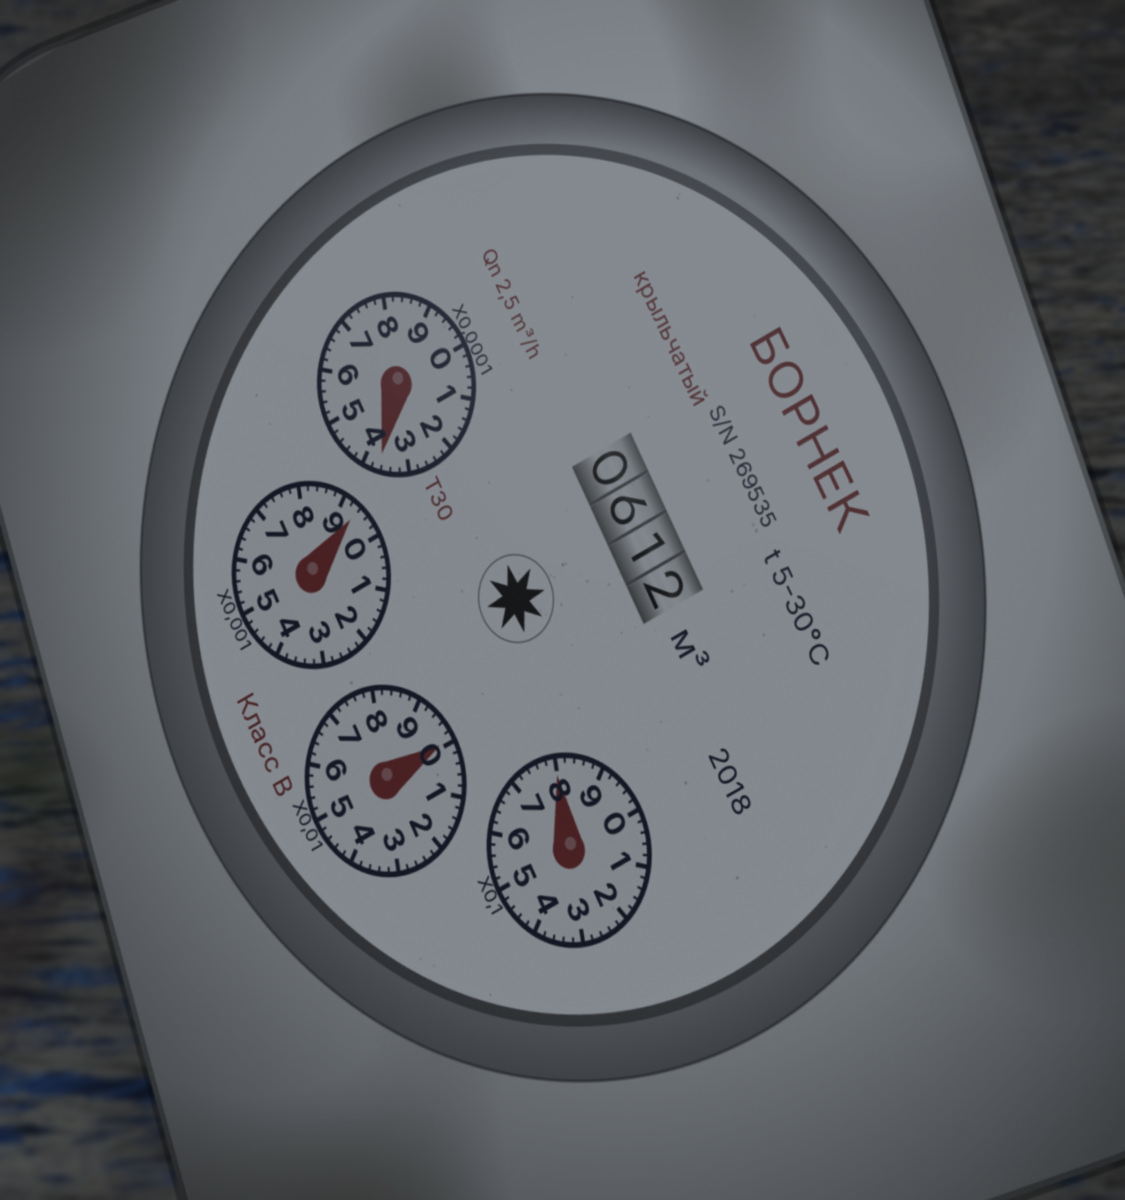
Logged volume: **612.7993** m³
